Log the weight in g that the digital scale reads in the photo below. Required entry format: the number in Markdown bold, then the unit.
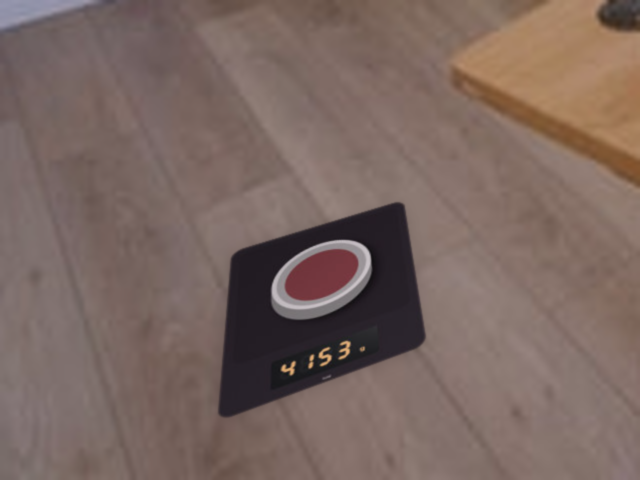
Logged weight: **4153** g
